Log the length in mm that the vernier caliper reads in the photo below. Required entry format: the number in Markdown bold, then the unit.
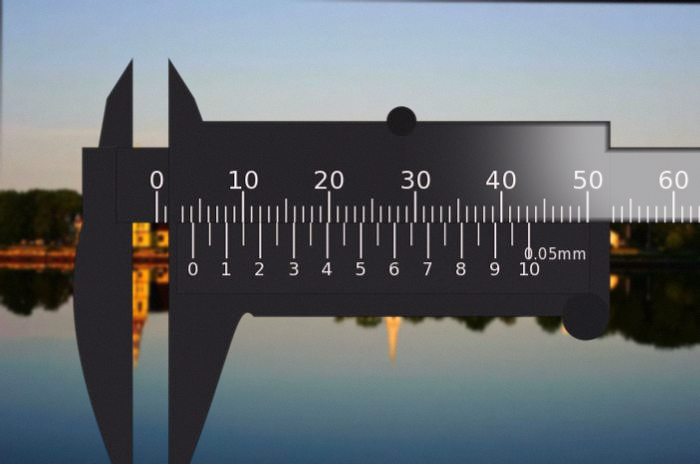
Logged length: **4.2** mm
